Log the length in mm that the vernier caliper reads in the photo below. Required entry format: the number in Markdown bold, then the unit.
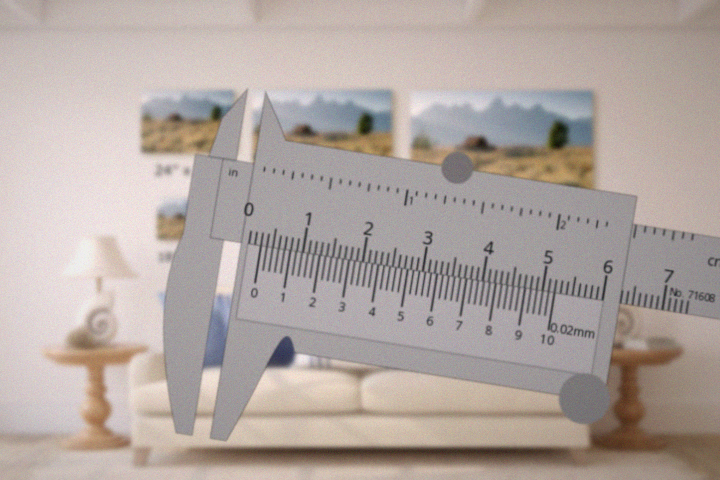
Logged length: **3.0** mm
